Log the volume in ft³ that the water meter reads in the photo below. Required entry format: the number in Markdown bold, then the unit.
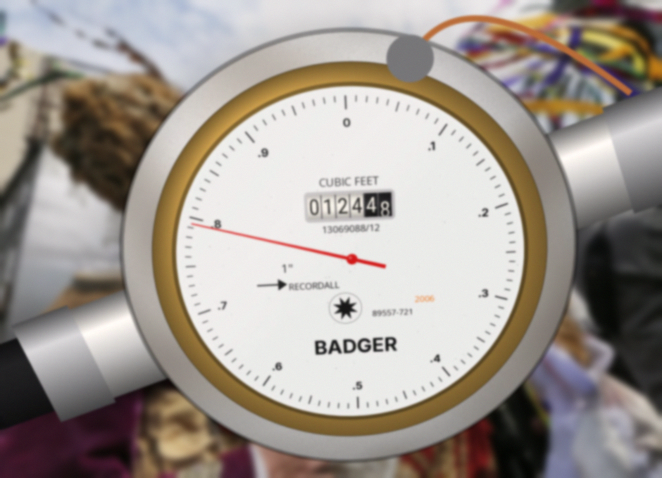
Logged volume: **12447.79** ft³
